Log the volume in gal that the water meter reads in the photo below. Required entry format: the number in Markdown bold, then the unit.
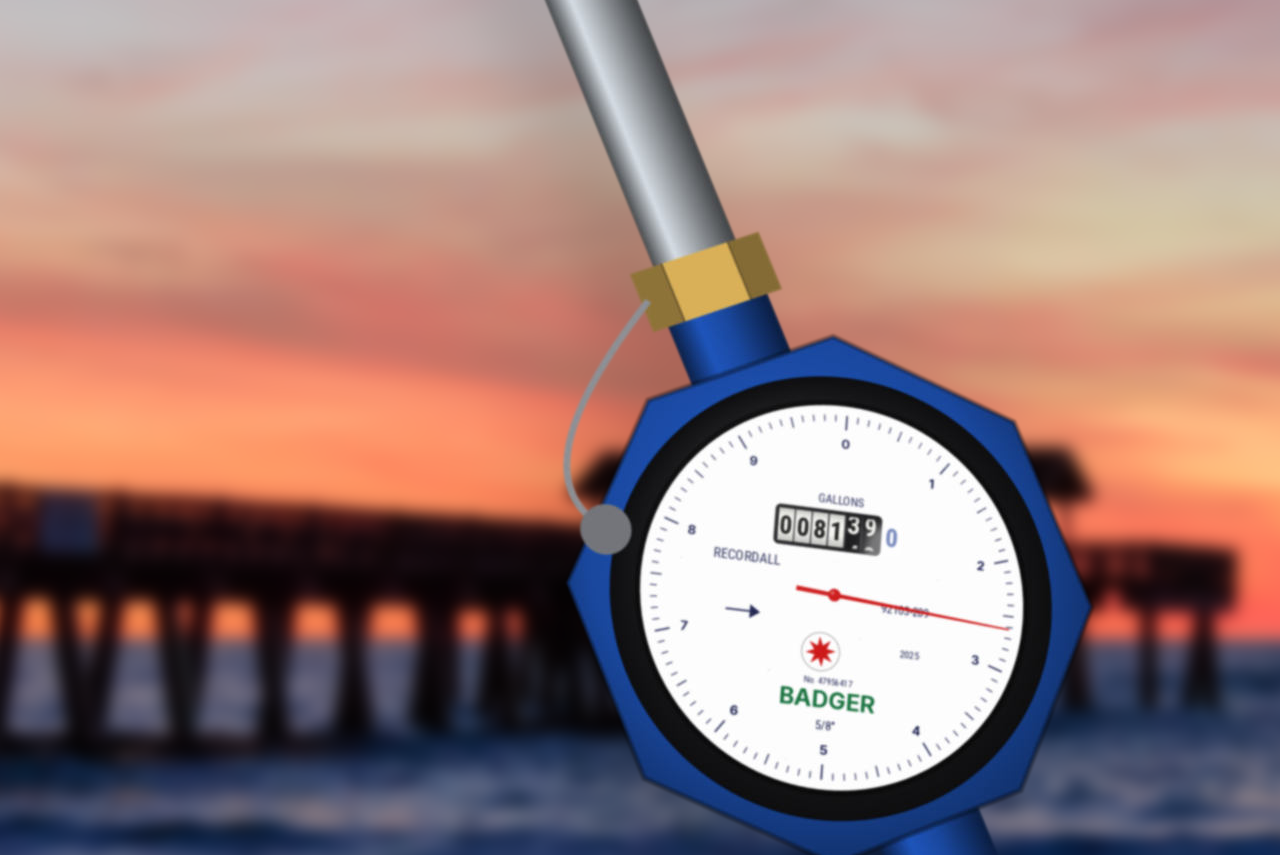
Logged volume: **81392.6** gal
